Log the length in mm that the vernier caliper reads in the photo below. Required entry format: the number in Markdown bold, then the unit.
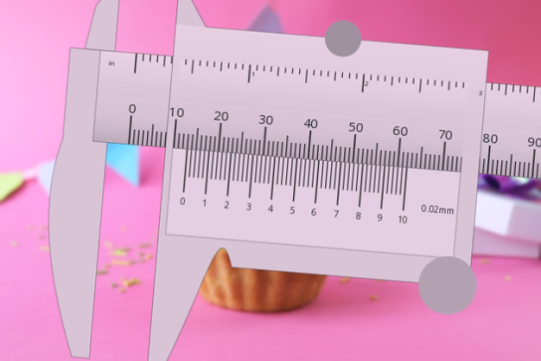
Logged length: **13.0** mm
